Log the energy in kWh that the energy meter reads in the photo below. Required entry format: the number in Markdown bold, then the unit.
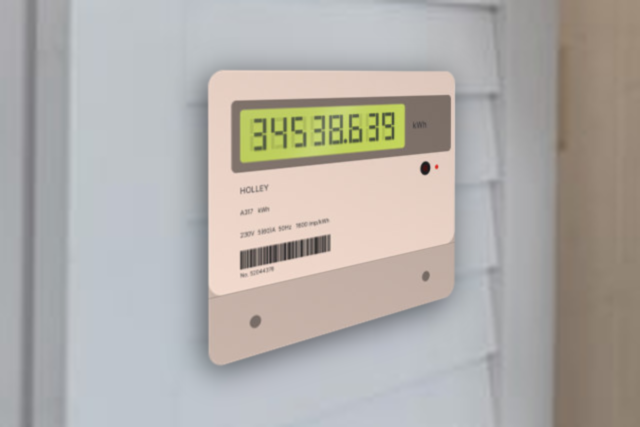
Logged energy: **34538.639** kWh
